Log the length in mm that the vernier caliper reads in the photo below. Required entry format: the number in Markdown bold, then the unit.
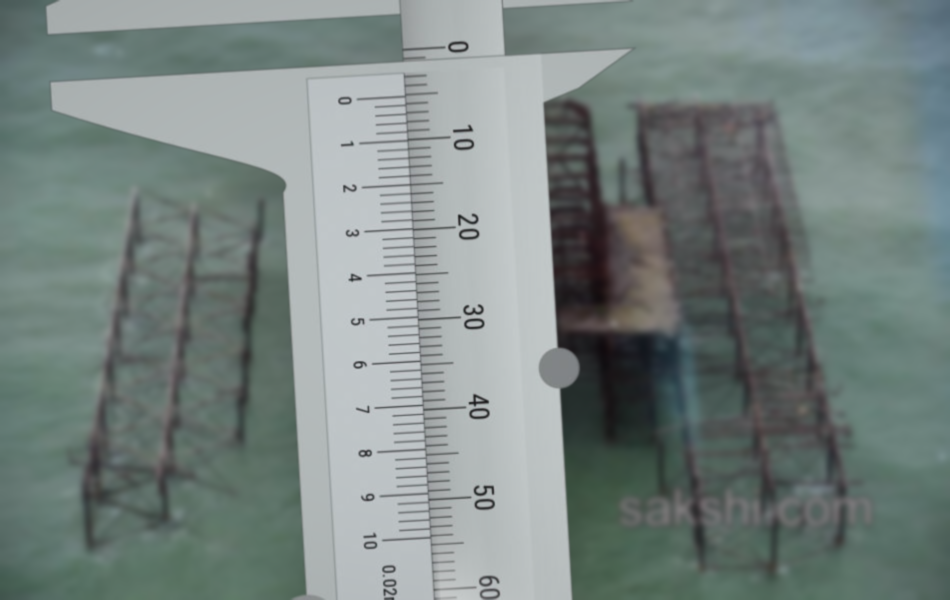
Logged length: **5.2** mm
